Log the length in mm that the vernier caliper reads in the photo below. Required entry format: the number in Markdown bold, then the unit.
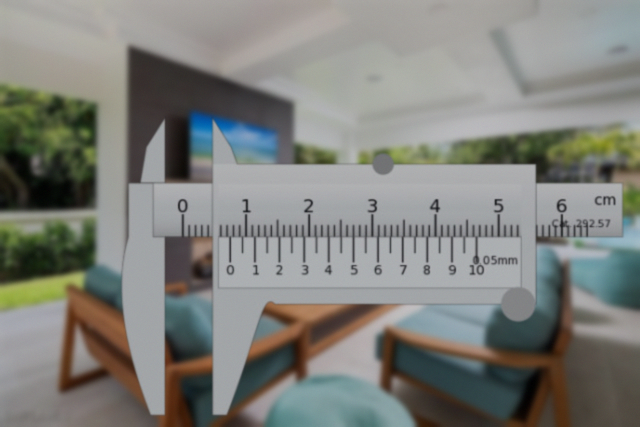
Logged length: **7.5** mm
